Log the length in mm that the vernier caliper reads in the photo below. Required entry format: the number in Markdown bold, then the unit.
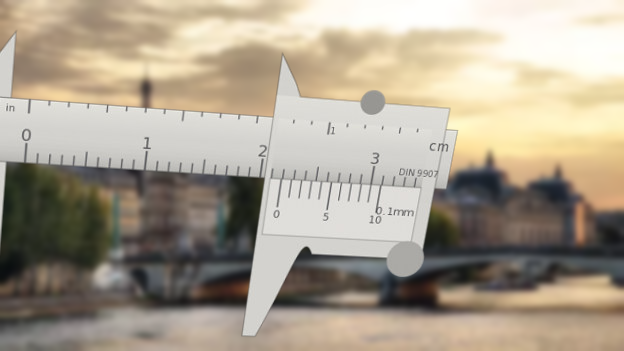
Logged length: **21.9** mm
